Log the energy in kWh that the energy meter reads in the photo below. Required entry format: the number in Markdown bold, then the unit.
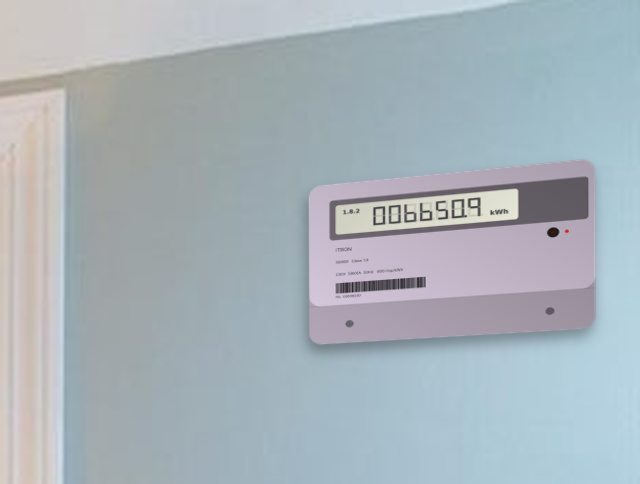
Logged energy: **6650.9** kWh
